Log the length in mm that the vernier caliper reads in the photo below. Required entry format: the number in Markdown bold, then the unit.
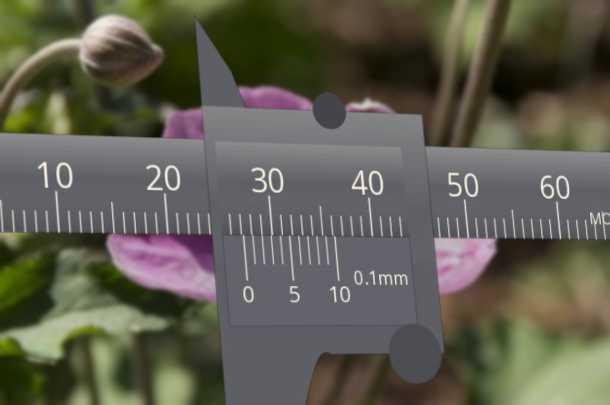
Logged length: **27.2** mm
